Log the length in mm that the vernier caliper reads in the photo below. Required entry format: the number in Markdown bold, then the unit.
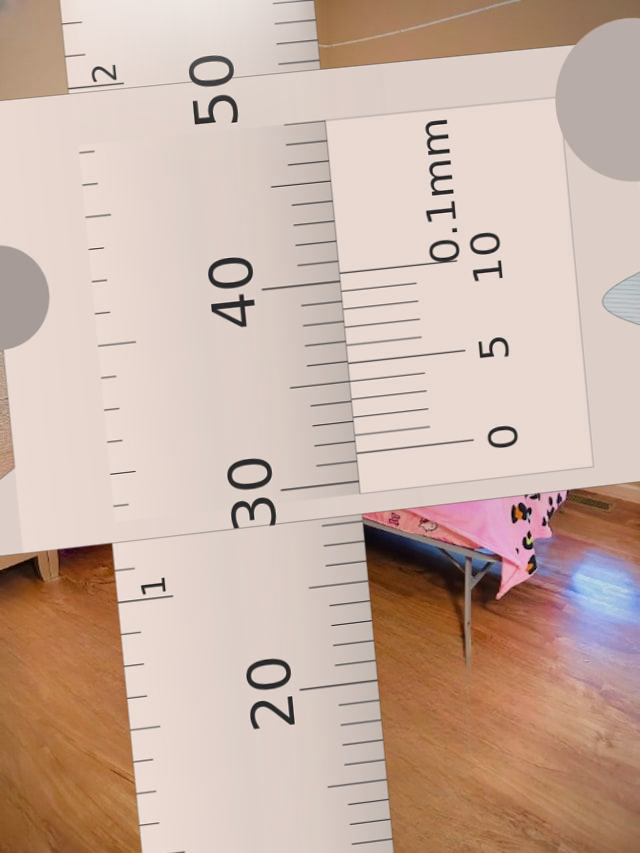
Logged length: **31.4** mm
